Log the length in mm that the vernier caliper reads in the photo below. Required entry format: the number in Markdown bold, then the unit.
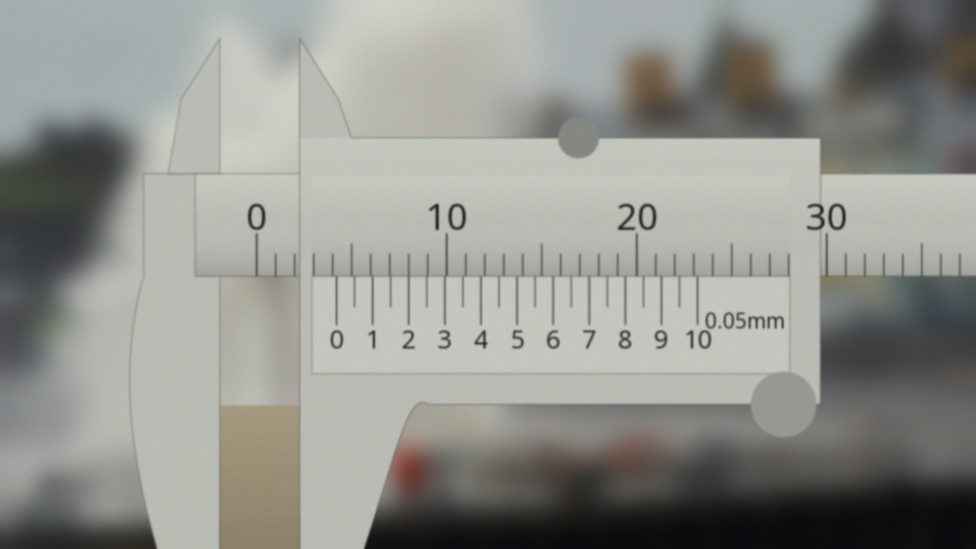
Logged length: **4.2** mm
